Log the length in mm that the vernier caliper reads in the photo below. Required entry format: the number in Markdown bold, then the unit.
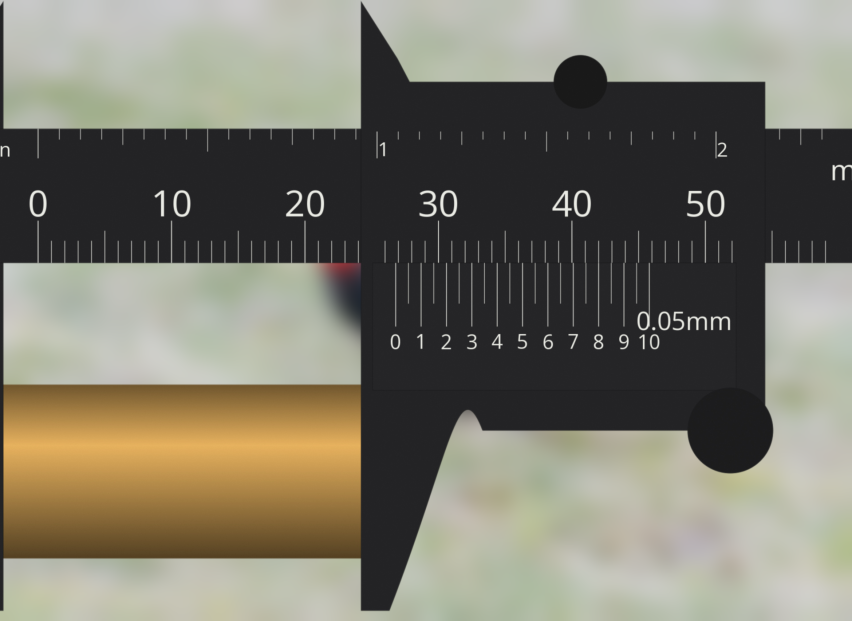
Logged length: **26.8** mm
